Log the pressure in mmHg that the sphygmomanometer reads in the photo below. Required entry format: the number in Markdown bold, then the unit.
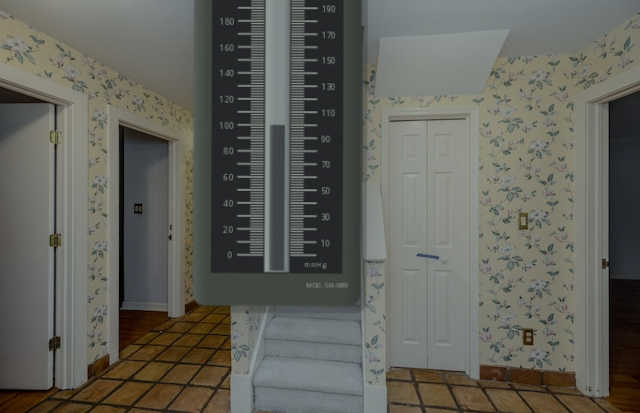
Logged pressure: **100** mmHg
